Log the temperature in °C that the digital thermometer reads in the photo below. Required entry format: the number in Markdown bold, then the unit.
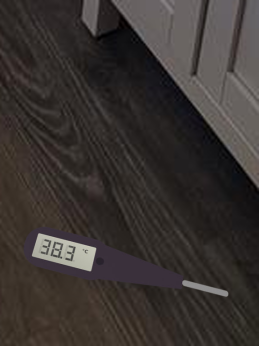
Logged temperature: **38.3** °C
